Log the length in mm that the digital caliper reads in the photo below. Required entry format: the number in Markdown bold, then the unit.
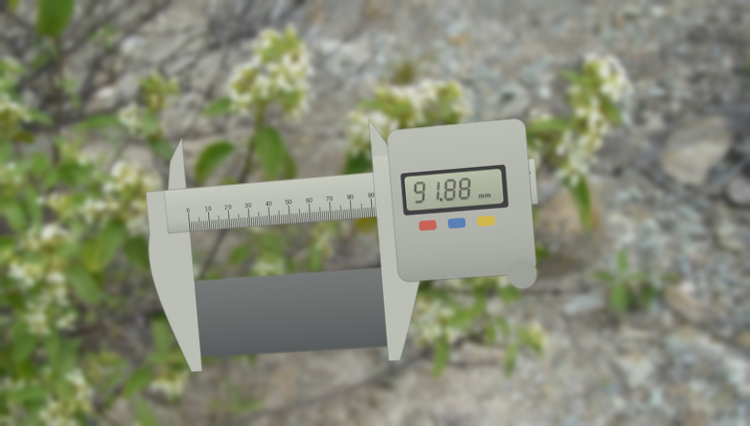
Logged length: **91.88** mm
